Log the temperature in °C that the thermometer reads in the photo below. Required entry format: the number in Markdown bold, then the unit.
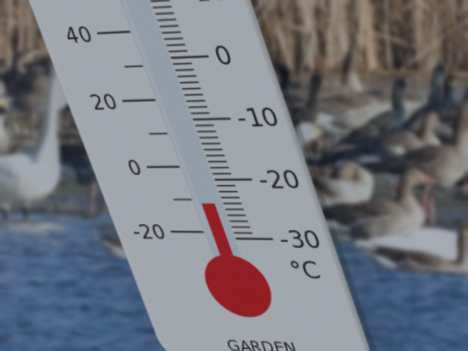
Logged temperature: **-24** °C
